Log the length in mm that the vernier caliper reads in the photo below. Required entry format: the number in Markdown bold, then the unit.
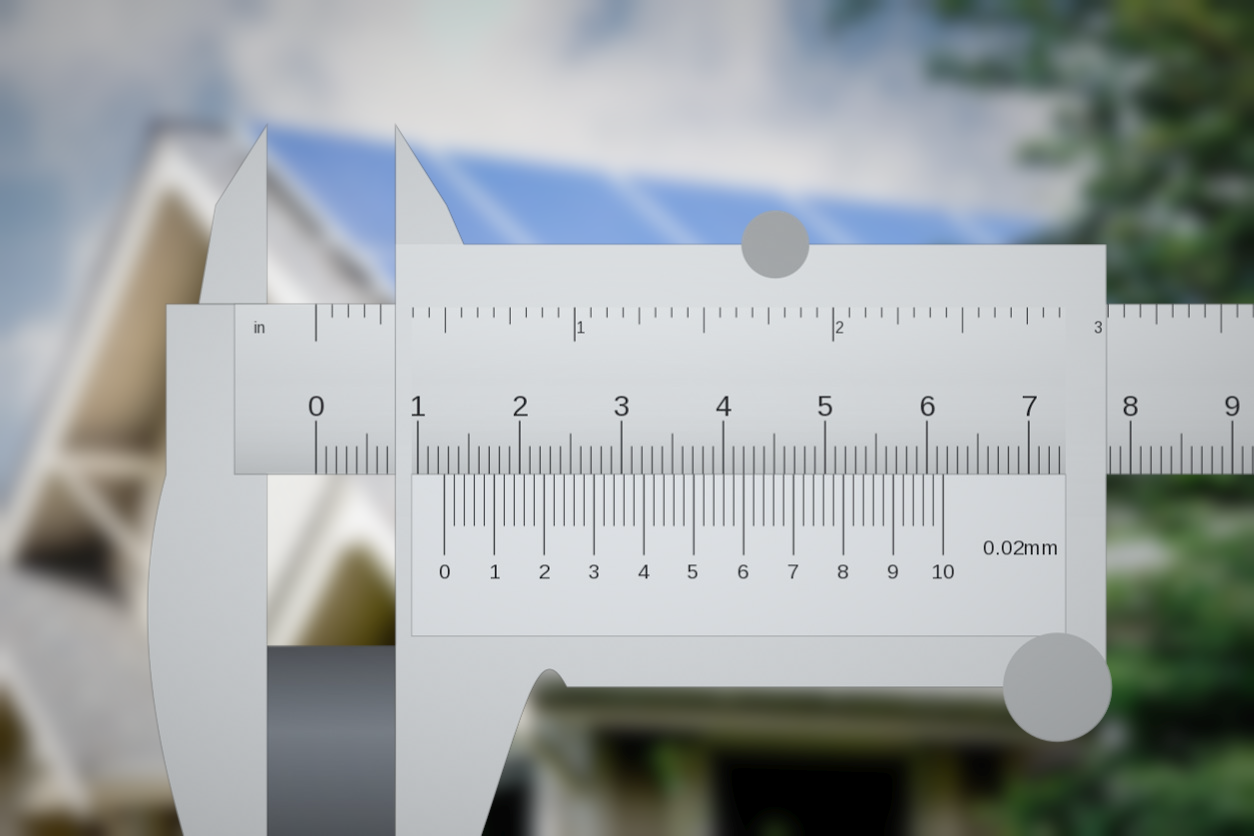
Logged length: **12.6** mm
